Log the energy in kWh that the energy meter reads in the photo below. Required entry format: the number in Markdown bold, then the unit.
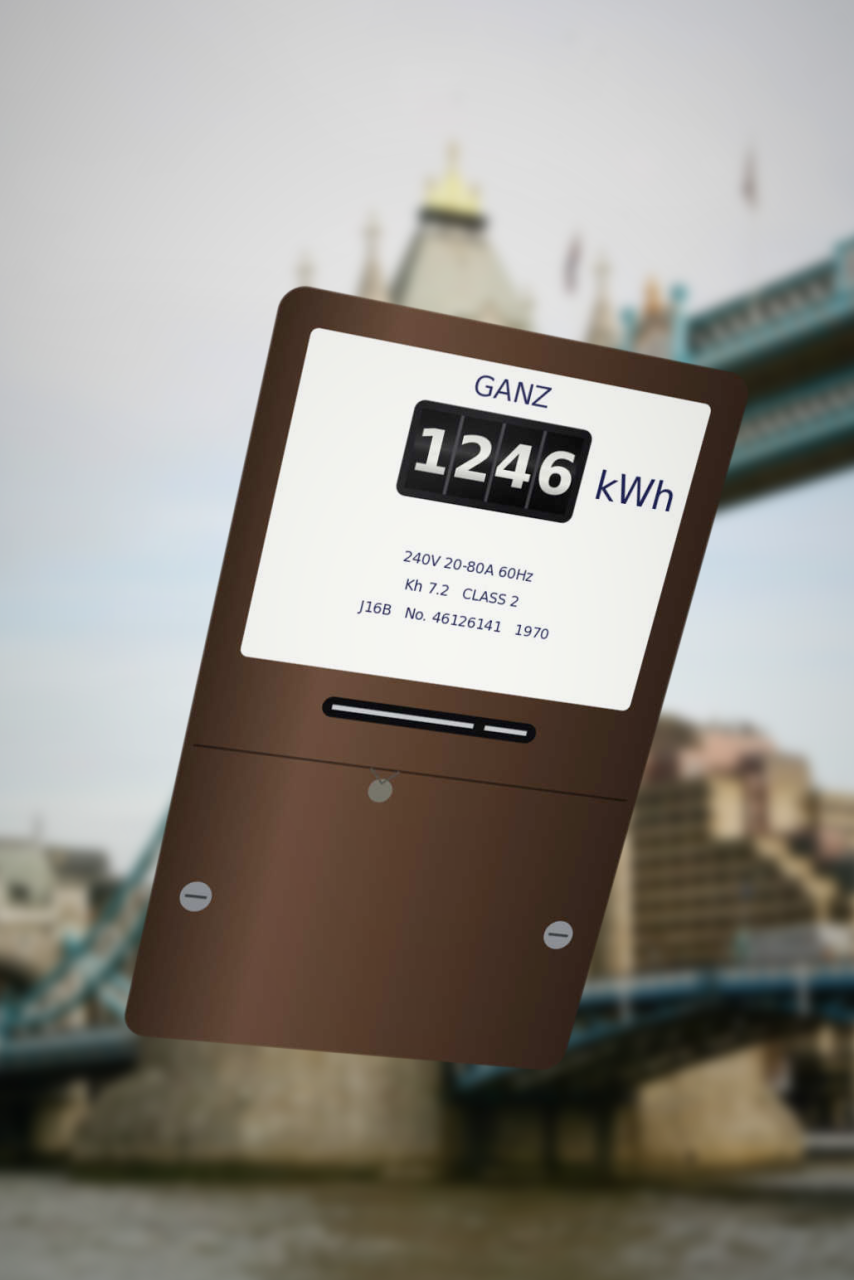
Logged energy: **1246** kWh
